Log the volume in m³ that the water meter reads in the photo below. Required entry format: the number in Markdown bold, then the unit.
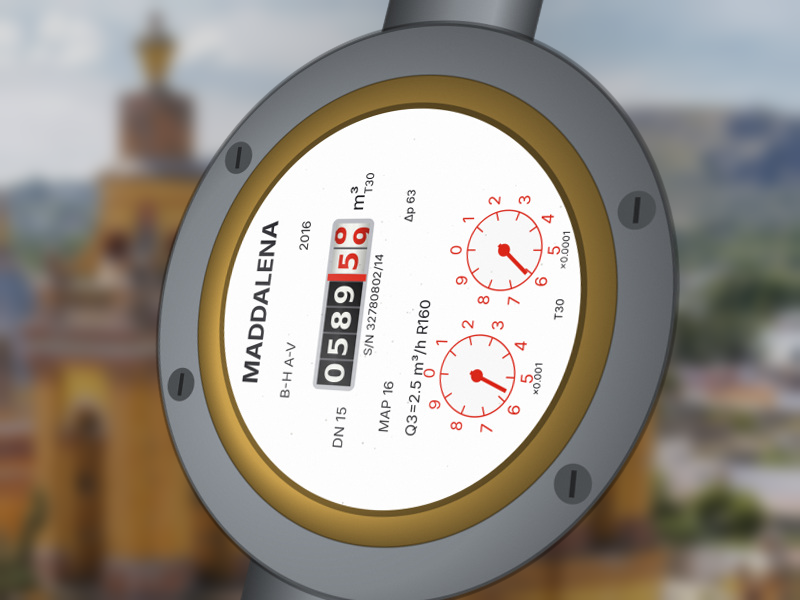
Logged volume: **589.5856** m³
